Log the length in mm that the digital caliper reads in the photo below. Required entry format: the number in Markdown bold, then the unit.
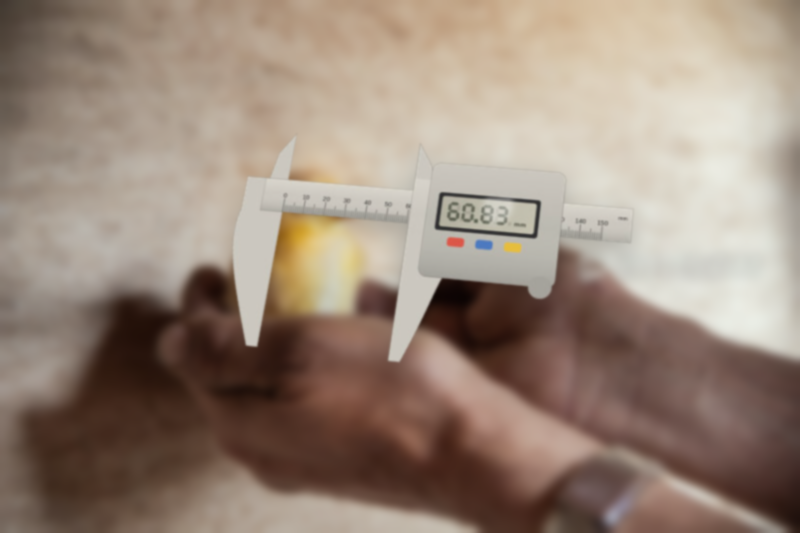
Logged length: **60.83** mm
